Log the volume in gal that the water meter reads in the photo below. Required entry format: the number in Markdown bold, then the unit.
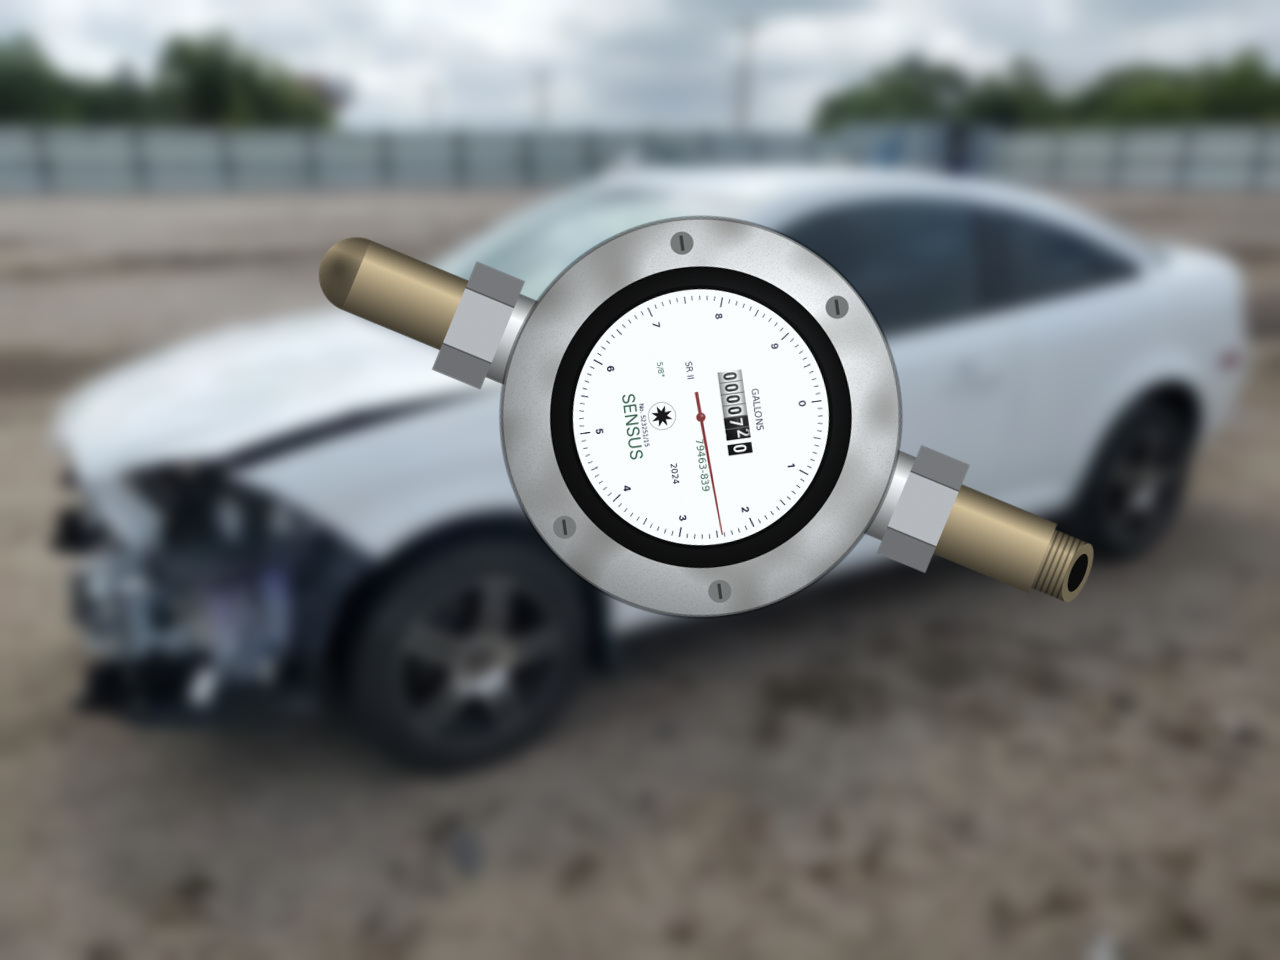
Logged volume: **722.4** gal
